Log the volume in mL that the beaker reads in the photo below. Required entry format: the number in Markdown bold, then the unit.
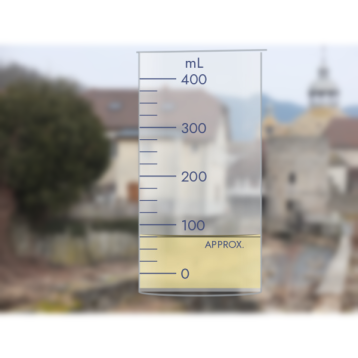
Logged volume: **75** mL
